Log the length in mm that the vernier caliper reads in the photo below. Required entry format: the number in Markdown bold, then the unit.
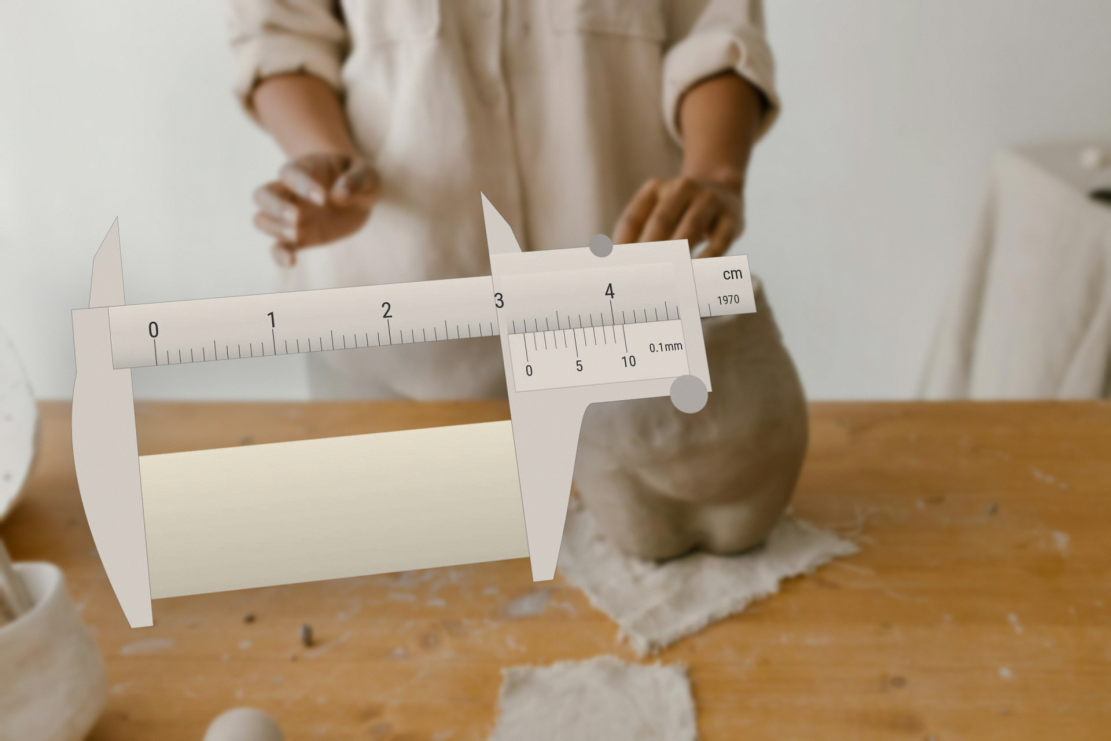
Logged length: **31.8** mm
